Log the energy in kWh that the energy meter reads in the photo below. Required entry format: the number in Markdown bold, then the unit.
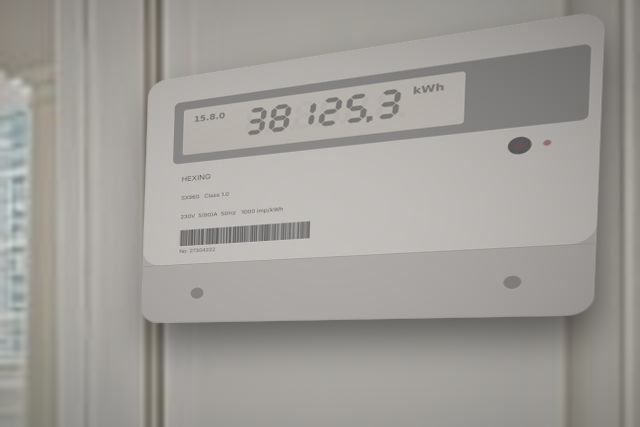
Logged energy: **38125.3** kWh
